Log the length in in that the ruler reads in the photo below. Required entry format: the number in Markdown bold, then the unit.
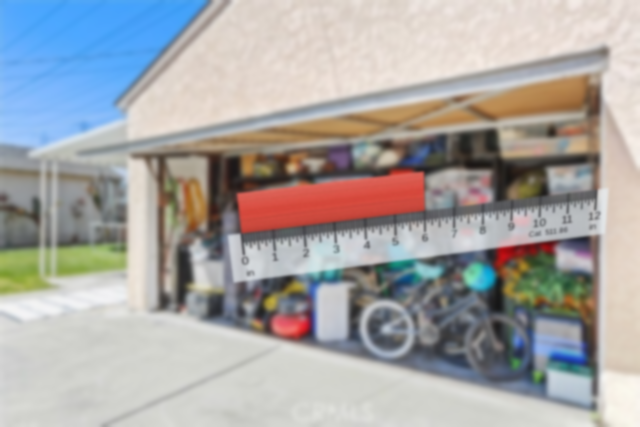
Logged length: **6** in
